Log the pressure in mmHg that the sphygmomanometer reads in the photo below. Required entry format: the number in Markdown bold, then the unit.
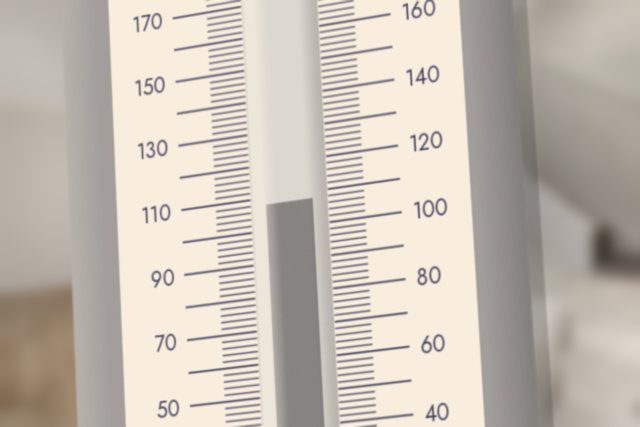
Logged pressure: **108** mmHg
